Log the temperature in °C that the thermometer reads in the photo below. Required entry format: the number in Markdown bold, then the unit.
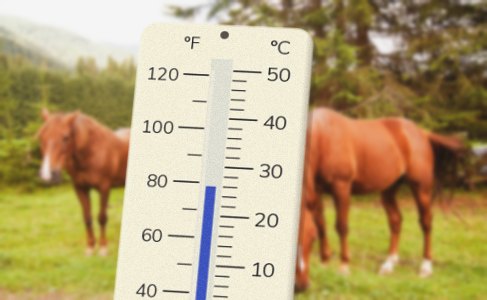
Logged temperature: **26** °C
